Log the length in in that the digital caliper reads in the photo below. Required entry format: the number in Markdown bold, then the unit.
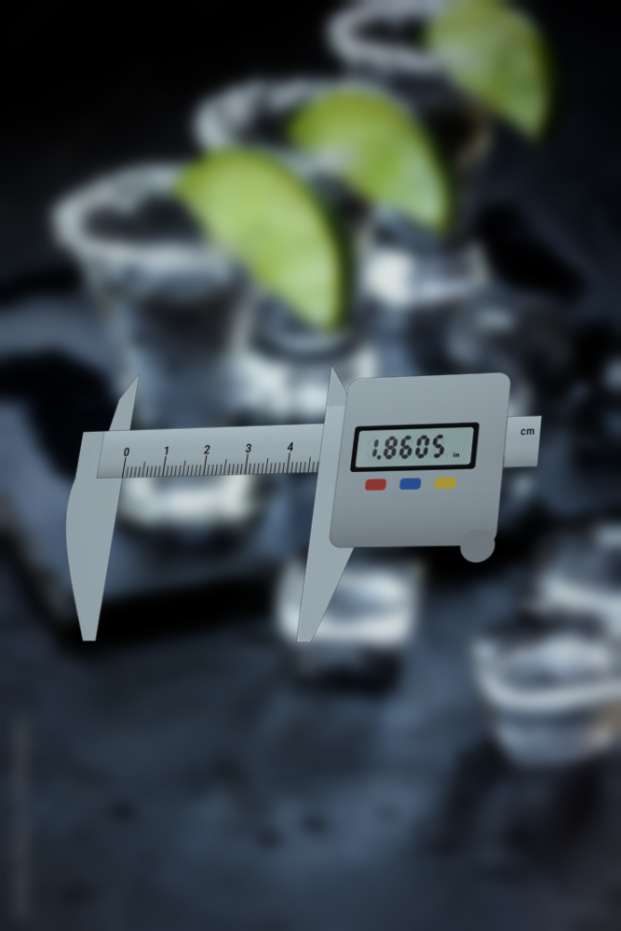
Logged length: **1.8605** in
